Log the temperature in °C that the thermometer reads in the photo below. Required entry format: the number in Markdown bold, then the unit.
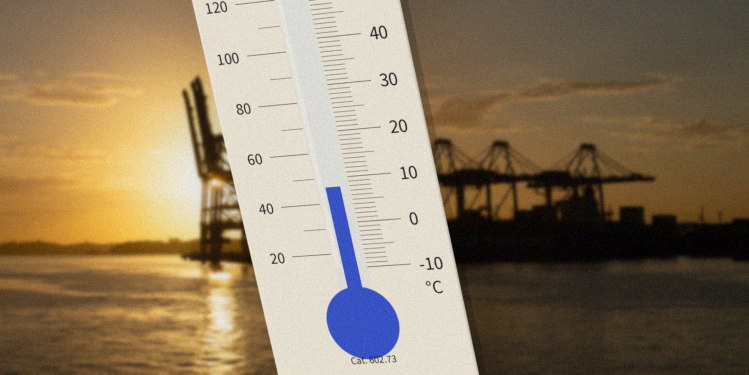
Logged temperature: **8** °C
